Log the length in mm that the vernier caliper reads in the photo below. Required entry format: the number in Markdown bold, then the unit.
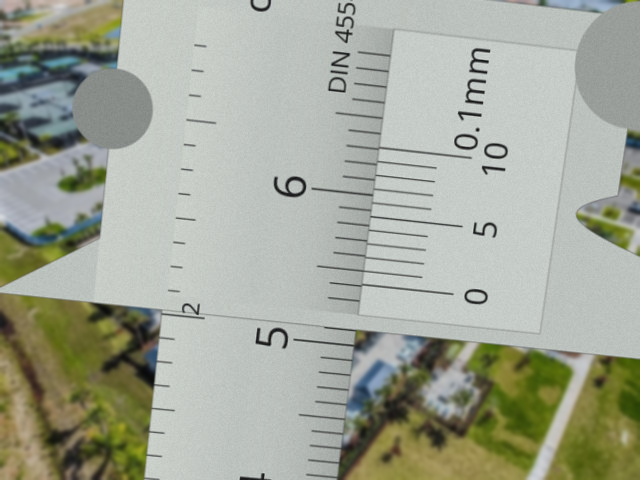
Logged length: **54.1** mm
